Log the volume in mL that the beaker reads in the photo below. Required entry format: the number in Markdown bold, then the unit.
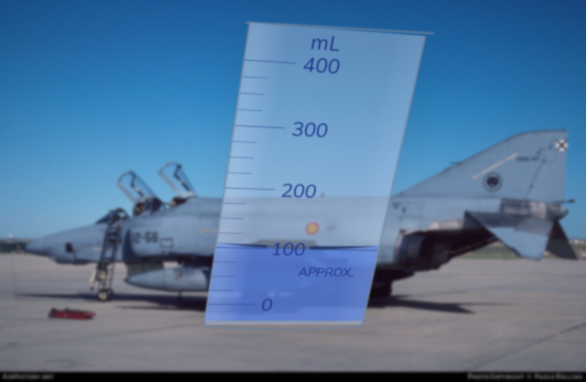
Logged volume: **100** mL
